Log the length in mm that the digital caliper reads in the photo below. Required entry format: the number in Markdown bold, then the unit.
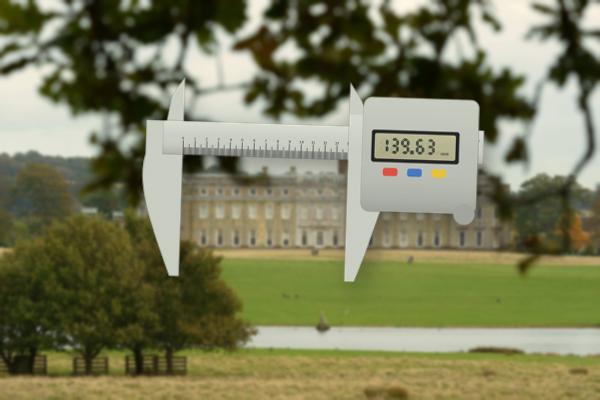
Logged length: **139.63** mm
